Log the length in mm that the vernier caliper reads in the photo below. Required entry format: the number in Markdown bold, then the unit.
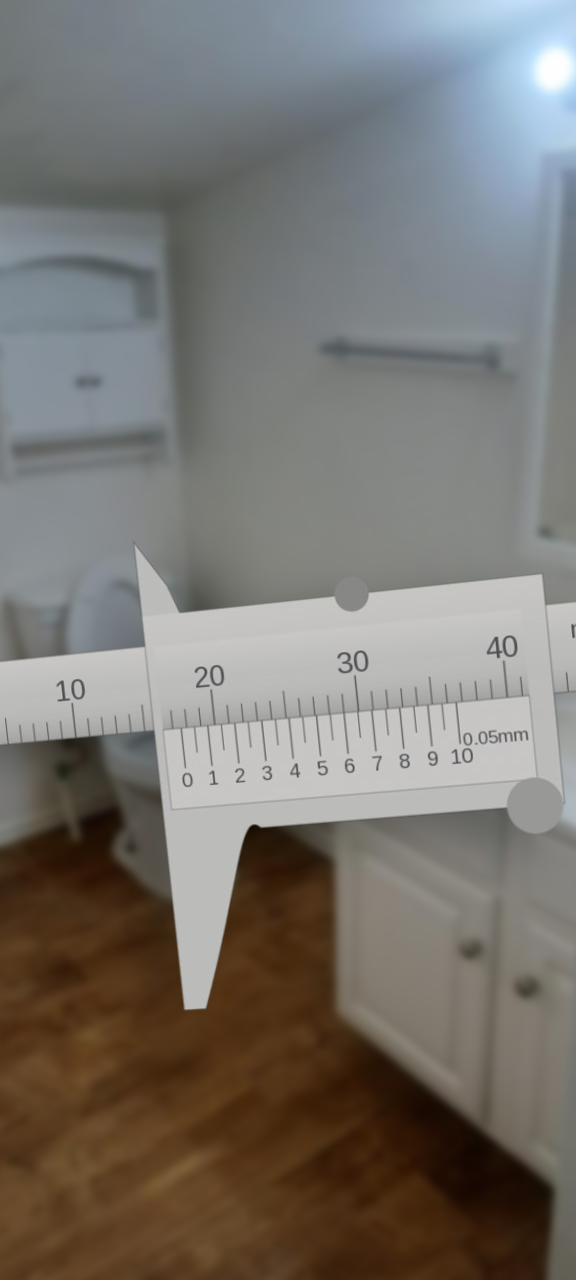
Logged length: **17.6** mm
